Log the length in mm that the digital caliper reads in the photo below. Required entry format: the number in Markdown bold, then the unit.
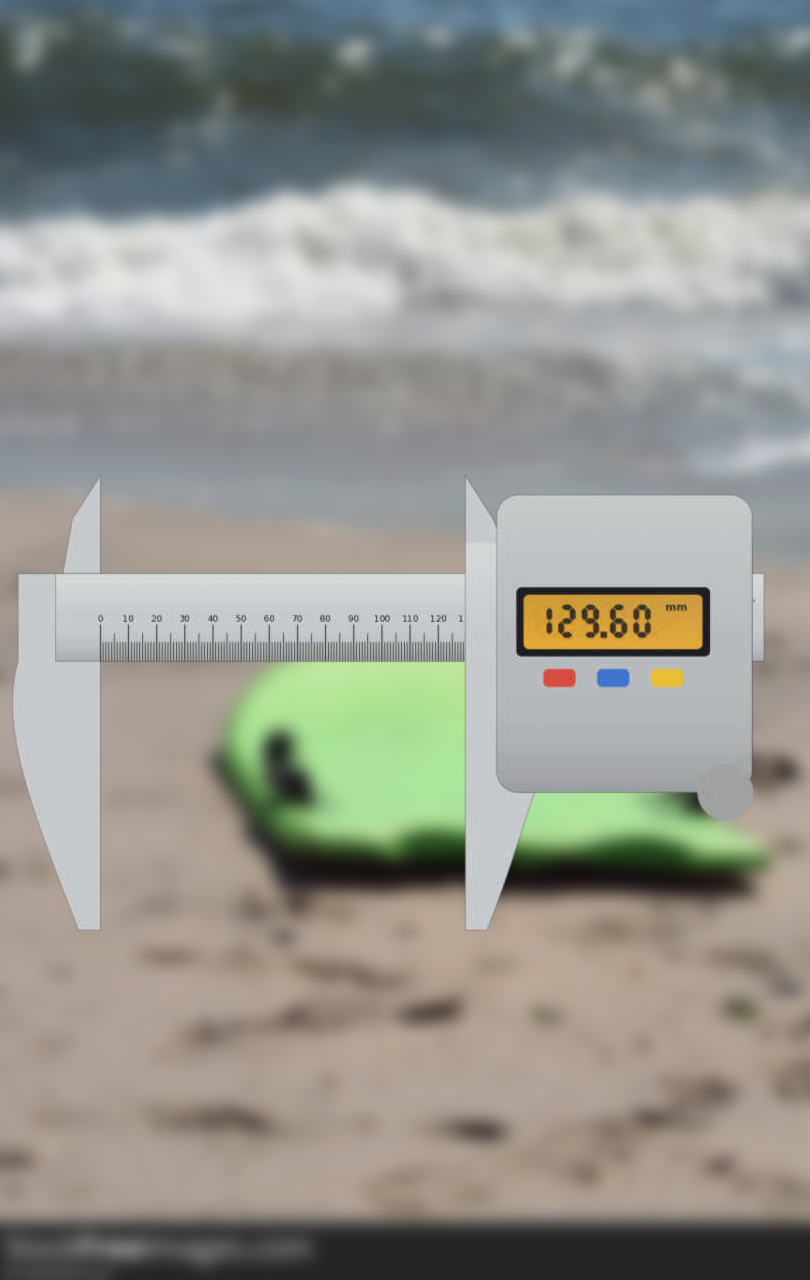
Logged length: **129.60** mm
